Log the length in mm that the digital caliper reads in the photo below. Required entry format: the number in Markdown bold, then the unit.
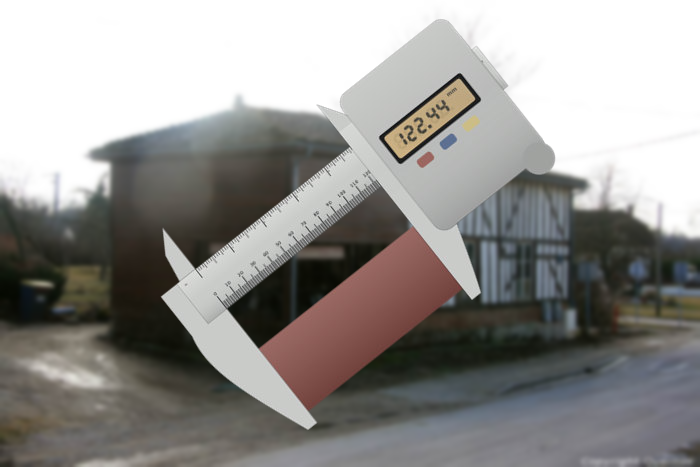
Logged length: **122.44** mm
